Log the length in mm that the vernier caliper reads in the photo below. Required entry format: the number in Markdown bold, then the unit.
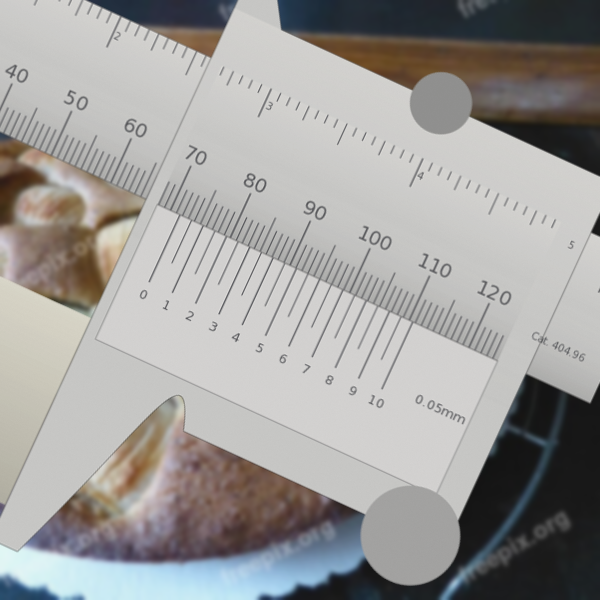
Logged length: **71.6** mm
